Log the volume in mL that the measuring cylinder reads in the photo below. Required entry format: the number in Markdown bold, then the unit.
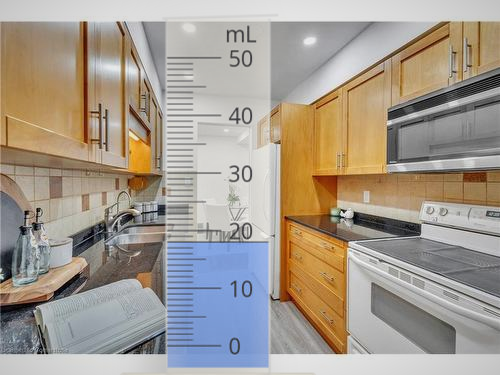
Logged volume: **18** mL
